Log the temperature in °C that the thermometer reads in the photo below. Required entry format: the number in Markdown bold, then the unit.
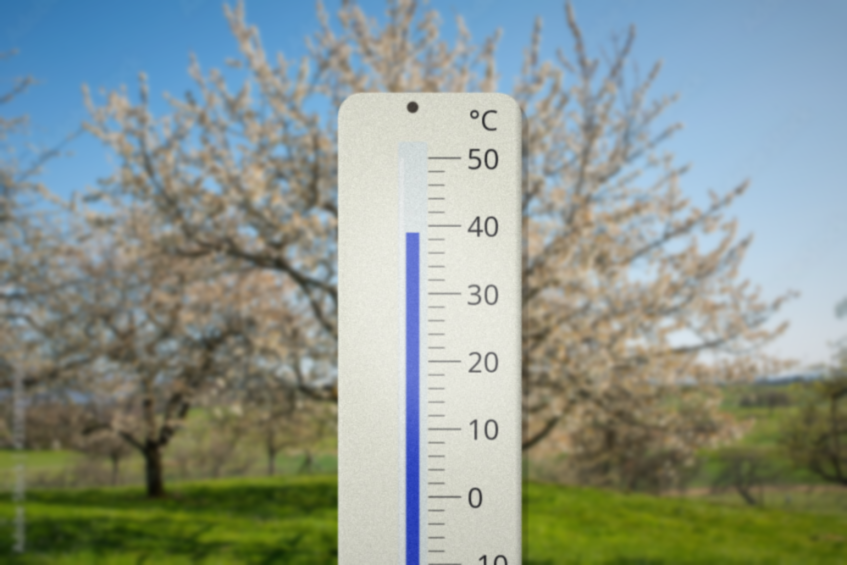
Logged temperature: **39** °C
